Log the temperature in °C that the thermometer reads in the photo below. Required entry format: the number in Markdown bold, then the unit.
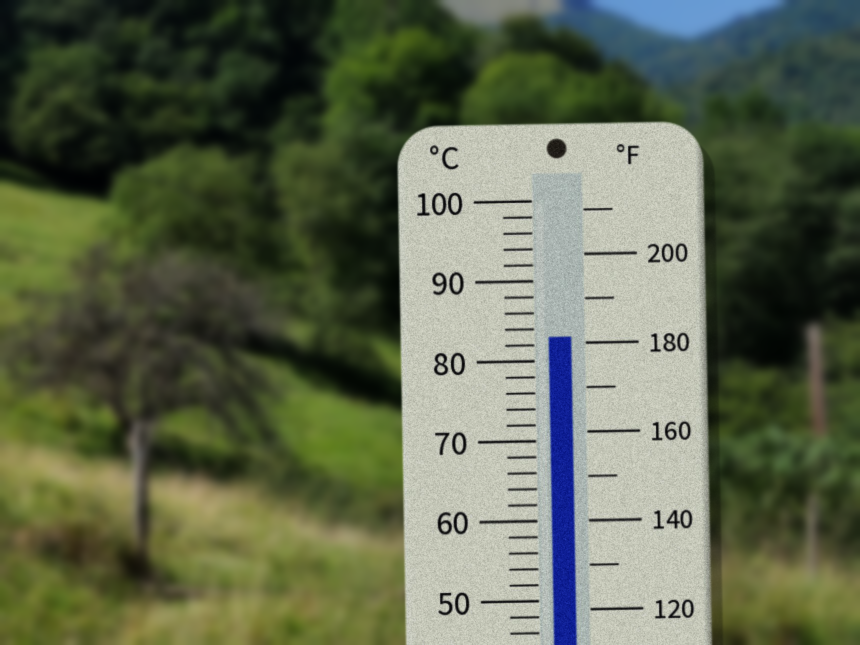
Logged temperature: **83** °C
